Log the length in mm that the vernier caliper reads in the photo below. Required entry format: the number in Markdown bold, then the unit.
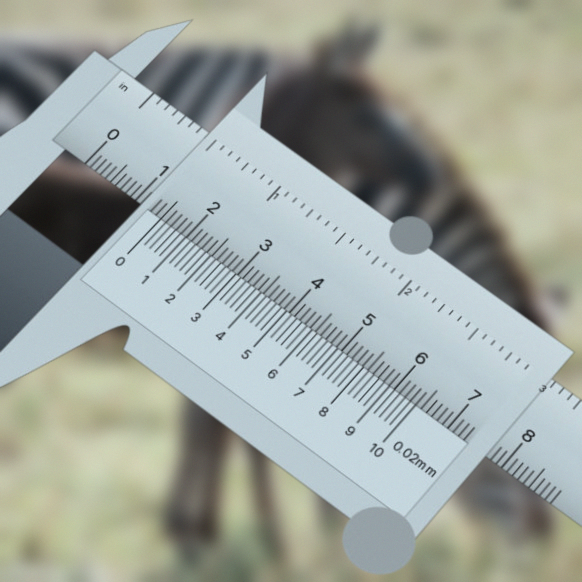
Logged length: **15.0** mm
